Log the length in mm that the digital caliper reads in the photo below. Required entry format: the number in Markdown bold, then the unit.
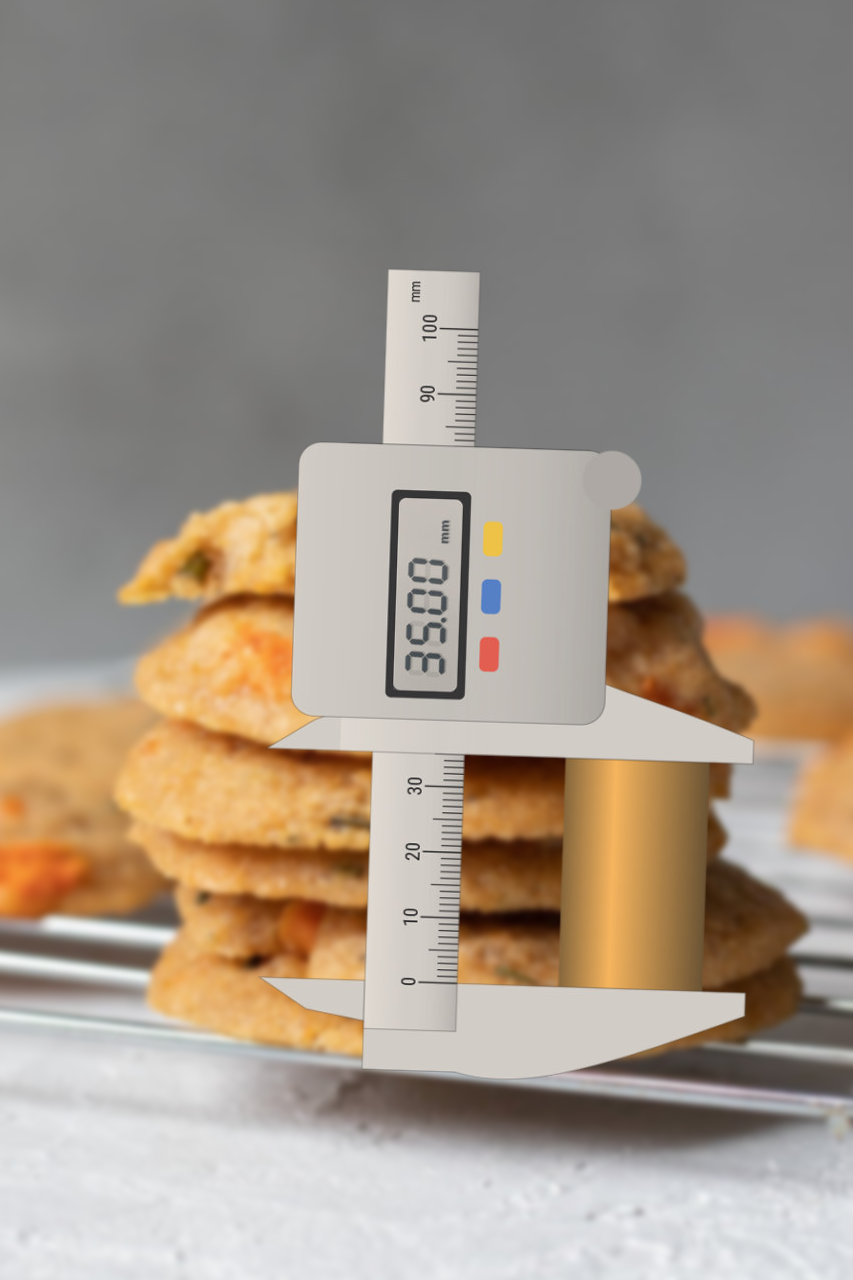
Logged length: **35.00** mm
